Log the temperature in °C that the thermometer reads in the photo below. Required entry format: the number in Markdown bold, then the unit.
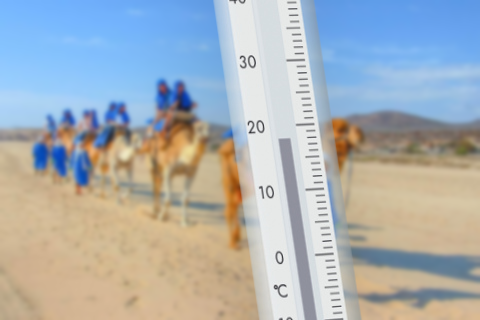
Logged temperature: **18** °C
